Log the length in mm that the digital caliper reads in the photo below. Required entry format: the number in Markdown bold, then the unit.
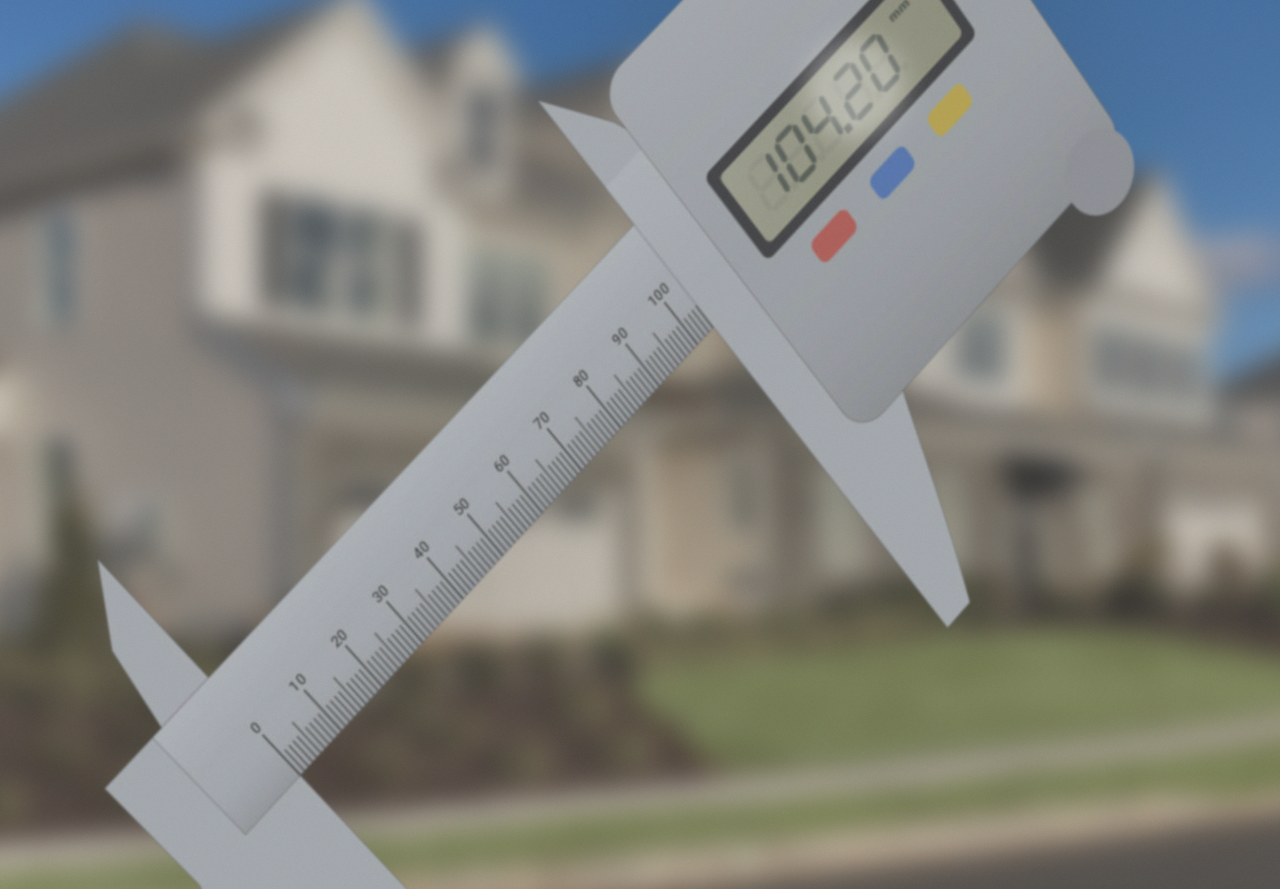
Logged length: **104.20** mm
